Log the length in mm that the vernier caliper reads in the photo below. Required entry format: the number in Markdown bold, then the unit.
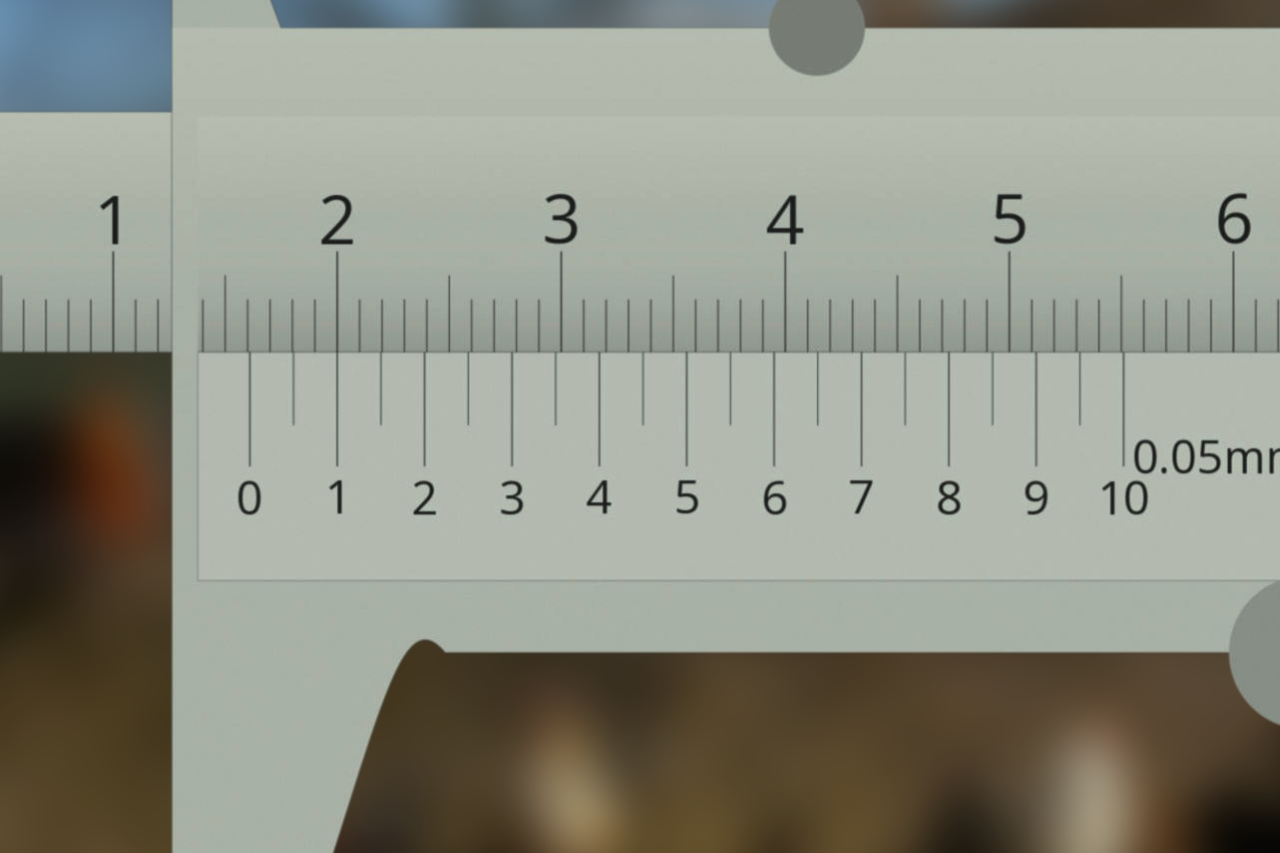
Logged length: **16.1** mm
